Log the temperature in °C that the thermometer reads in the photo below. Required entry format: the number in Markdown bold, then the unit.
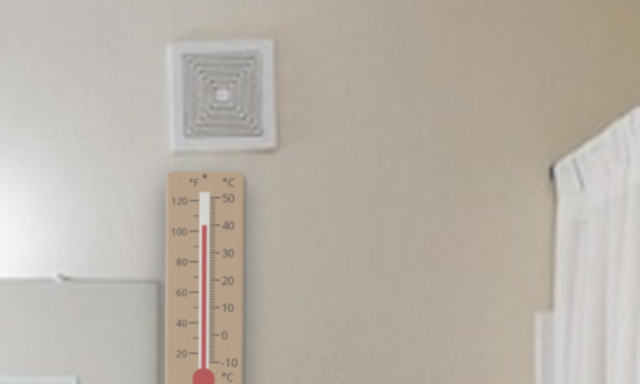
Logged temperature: **40** °C
